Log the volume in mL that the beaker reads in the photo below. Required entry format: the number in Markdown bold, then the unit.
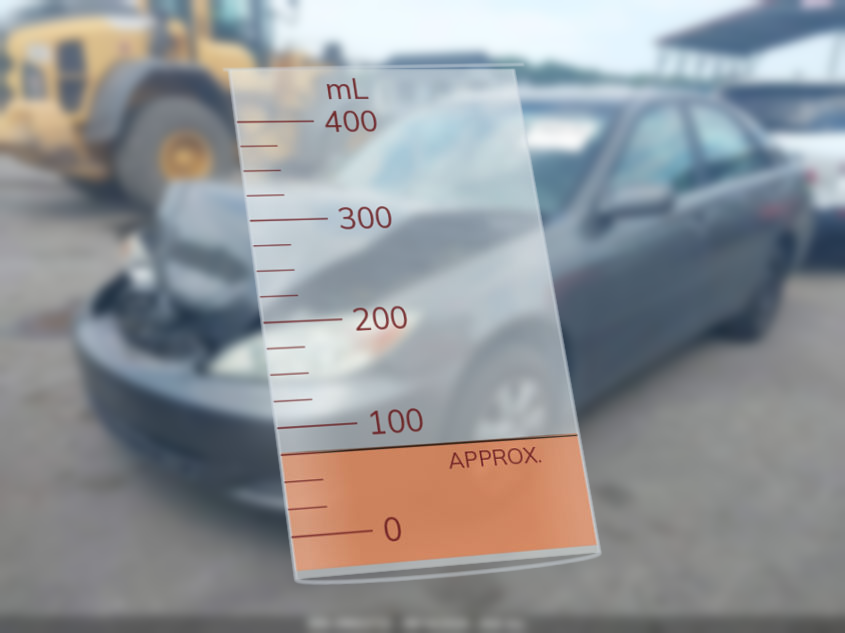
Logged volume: **75** mL
